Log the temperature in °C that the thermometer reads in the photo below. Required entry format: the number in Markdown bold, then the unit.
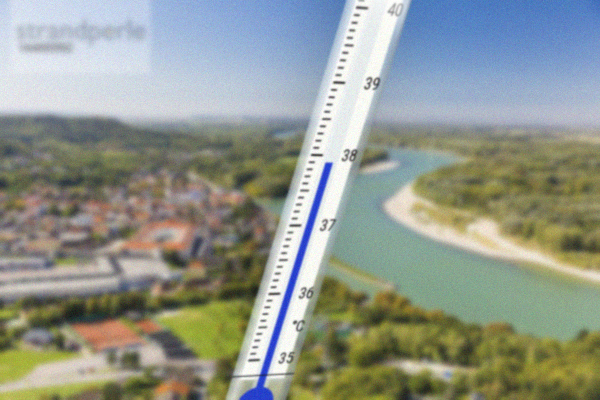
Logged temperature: **37.9** °C
